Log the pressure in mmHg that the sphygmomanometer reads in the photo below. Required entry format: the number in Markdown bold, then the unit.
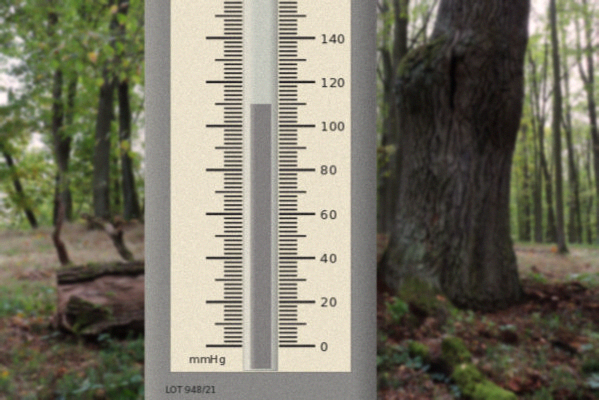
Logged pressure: **110** mmHg
